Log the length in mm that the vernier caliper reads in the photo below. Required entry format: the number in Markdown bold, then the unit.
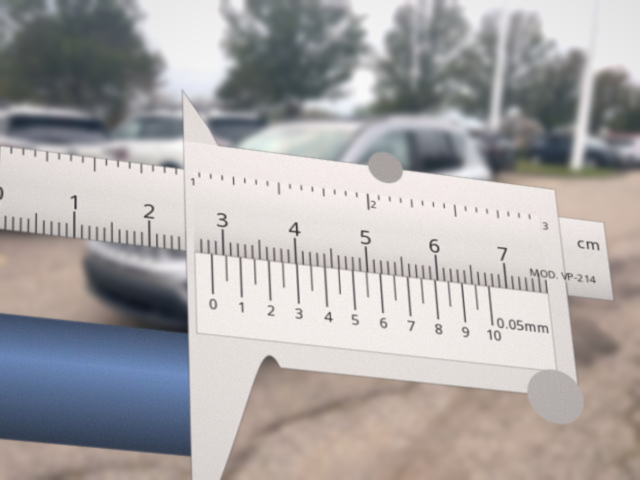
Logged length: **28.4** mm
